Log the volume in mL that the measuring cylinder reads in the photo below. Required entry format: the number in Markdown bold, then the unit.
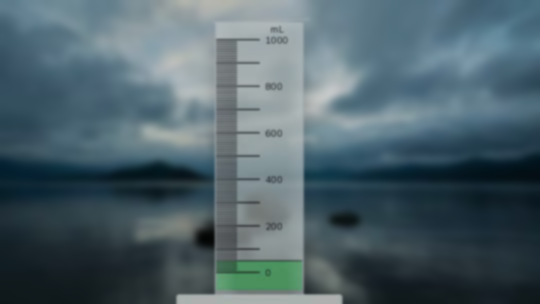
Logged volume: **50** mL
